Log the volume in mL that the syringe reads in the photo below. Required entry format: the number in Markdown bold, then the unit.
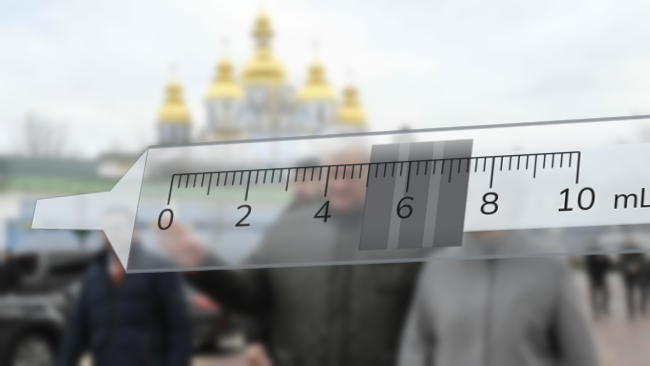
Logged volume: **5** mL
